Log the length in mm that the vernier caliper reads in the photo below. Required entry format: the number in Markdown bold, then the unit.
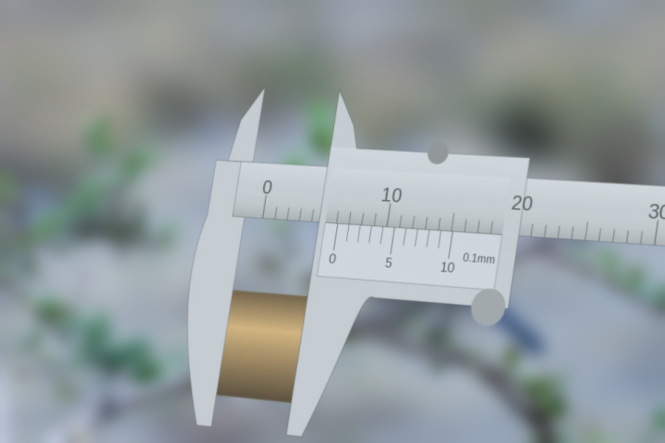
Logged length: **6.1** mm
